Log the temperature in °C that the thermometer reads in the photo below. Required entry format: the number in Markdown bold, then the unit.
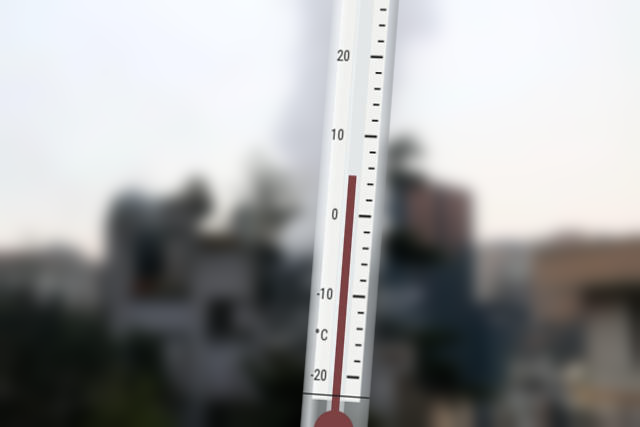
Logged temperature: **5** °C
